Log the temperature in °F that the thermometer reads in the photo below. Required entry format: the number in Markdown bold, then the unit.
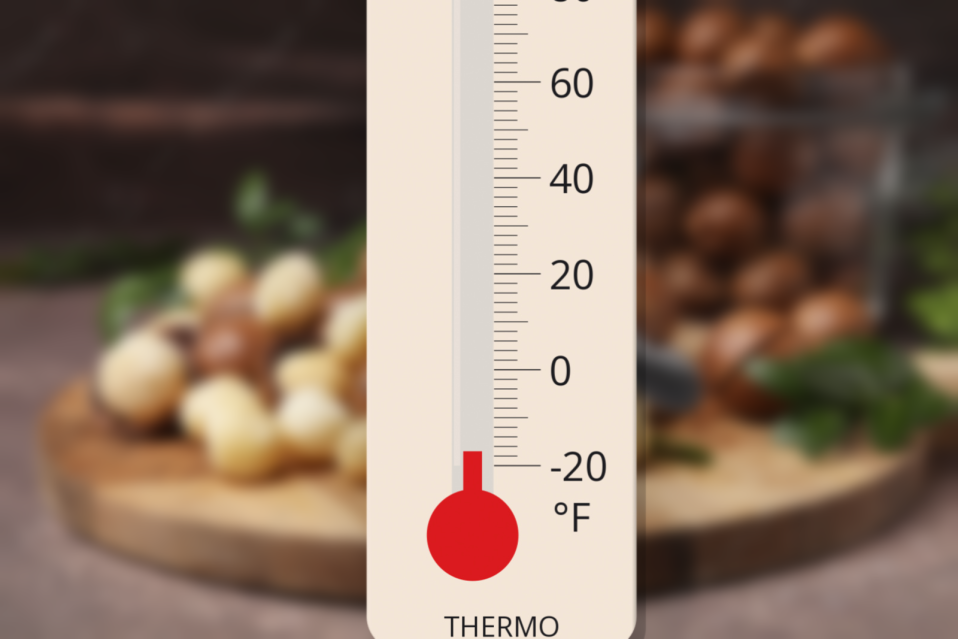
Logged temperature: **-17** °F
